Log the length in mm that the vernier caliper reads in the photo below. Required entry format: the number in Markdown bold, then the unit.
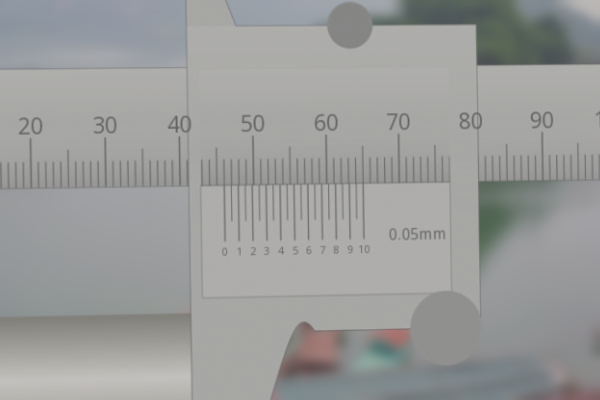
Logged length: **46.0** mm
